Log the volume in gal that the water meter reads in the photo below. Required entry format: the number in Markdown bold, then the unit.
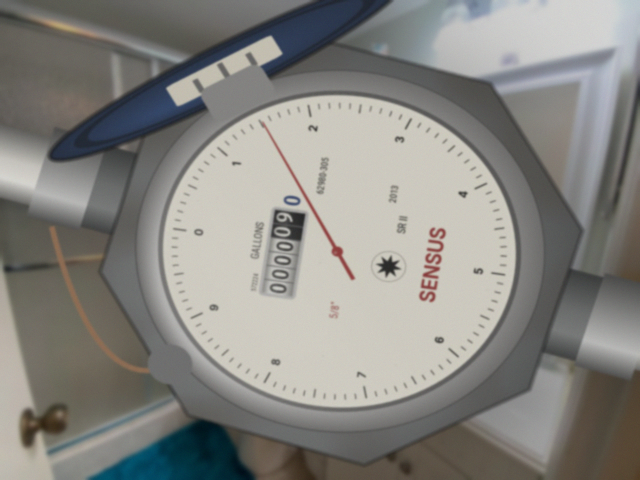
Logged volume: **91.5** gal
